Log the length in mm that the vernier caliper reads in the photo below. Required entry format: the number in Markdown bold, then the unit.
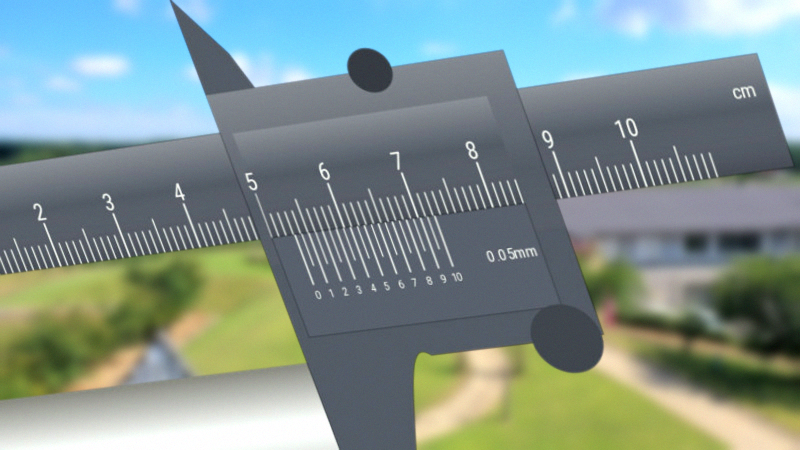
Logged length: **53.2** mm
